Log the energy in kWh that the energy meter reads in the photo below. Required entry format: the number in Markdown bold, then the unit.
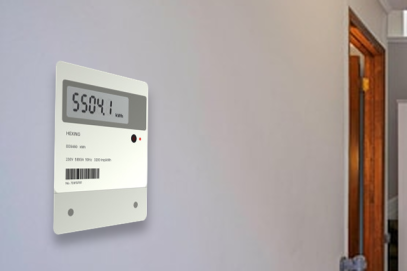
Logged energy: **5504.1** kWh
